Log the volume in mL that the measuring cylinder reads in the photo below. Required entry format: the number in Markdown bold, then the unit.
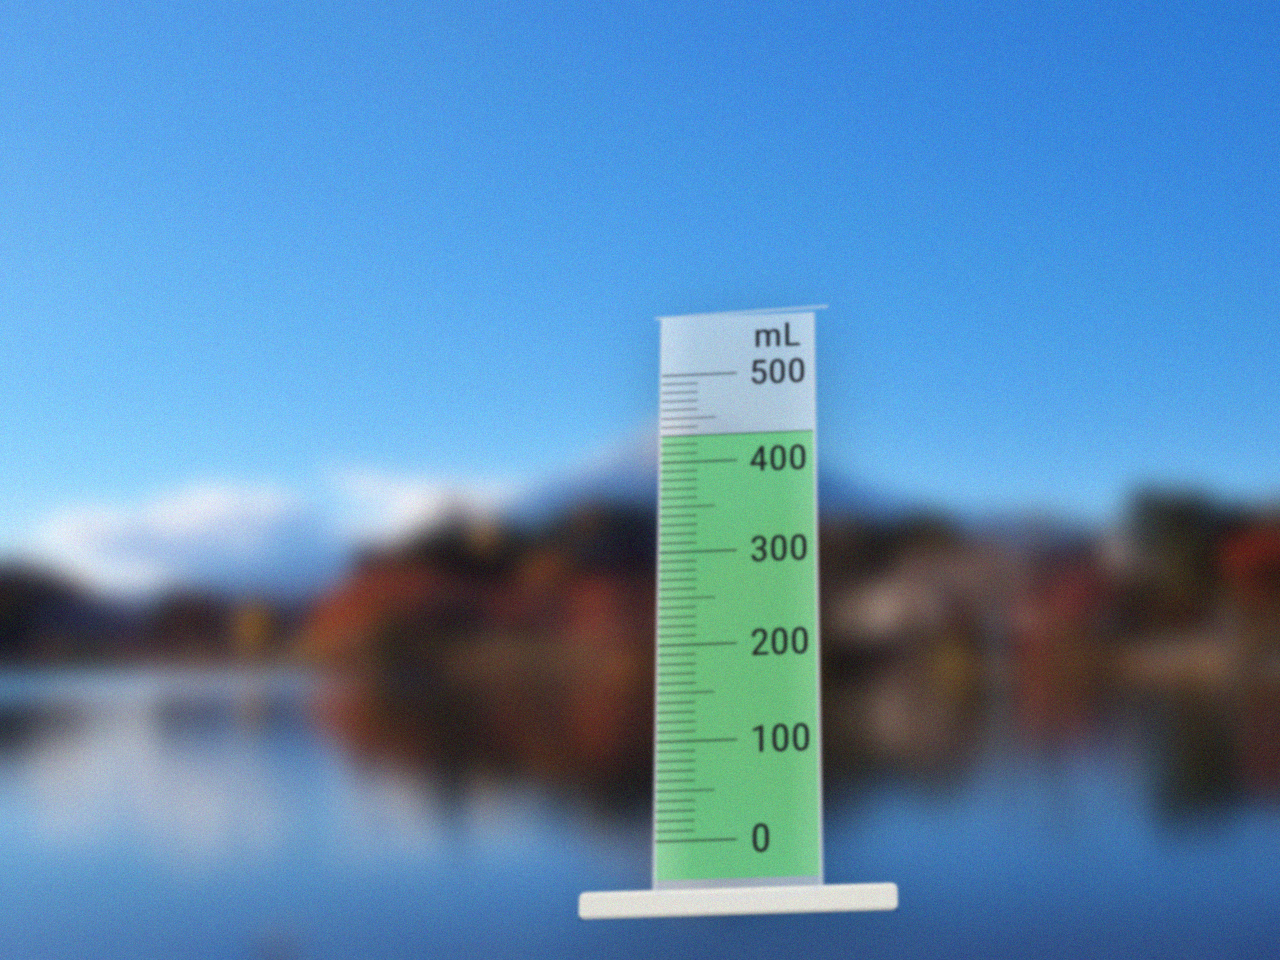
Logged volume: **430** mL
